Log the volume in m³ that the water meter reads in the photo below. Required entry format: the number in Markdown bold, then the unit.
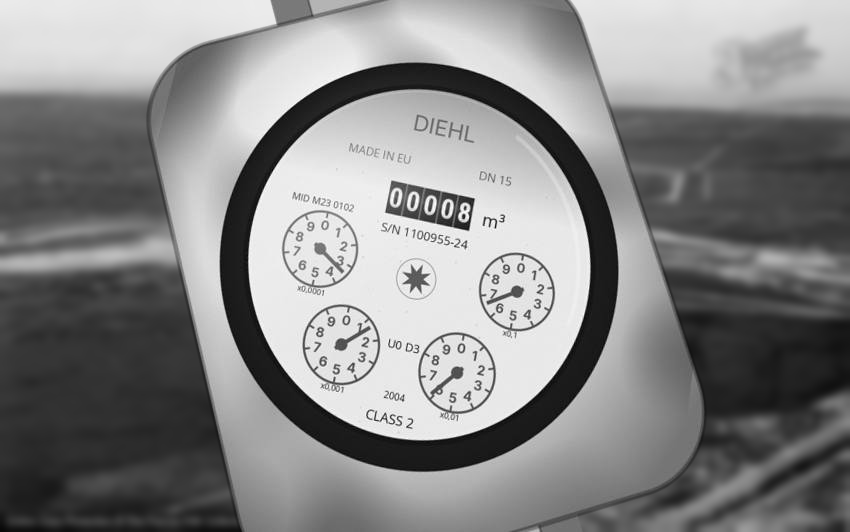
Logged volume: **8.6613** m³
